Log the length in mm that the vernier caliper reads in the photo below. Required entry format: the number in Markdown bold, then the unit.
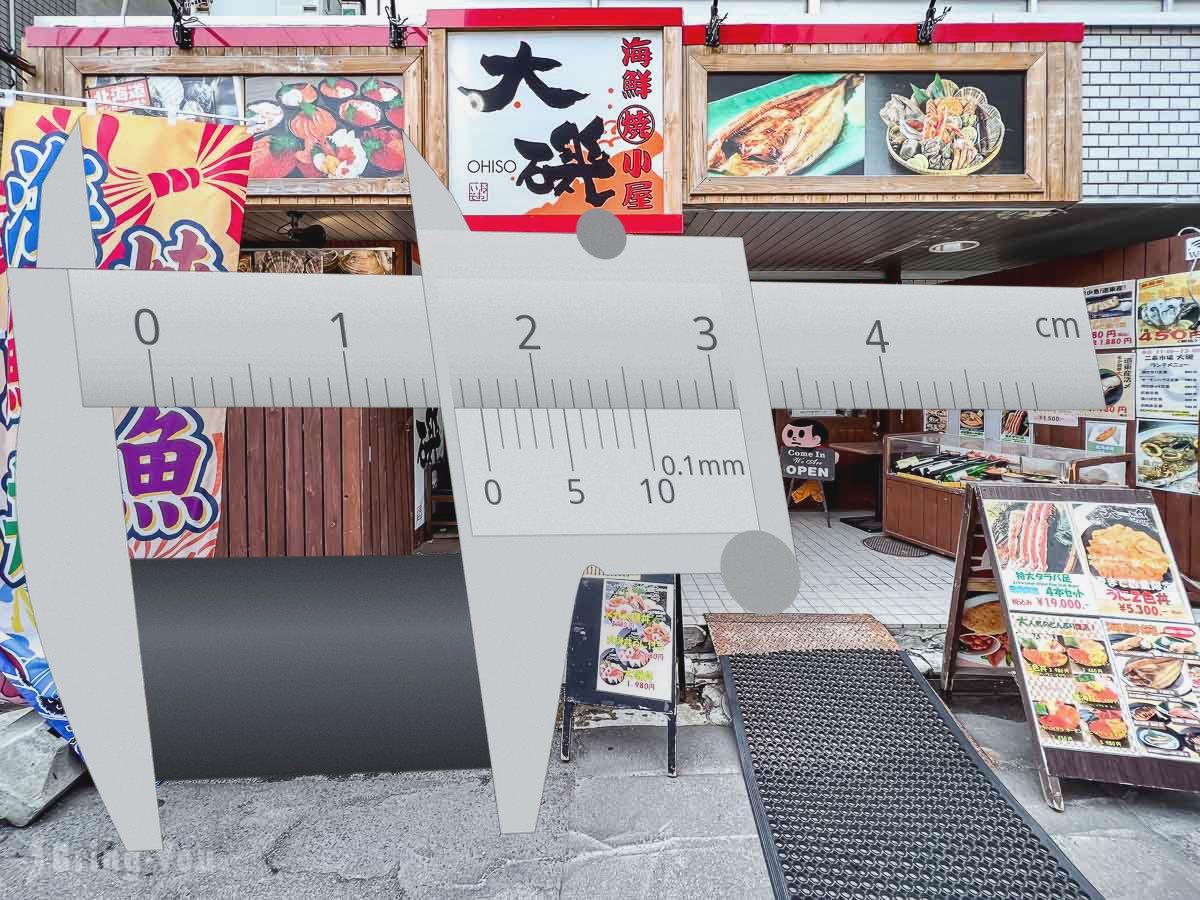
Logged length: **16.9** mm
